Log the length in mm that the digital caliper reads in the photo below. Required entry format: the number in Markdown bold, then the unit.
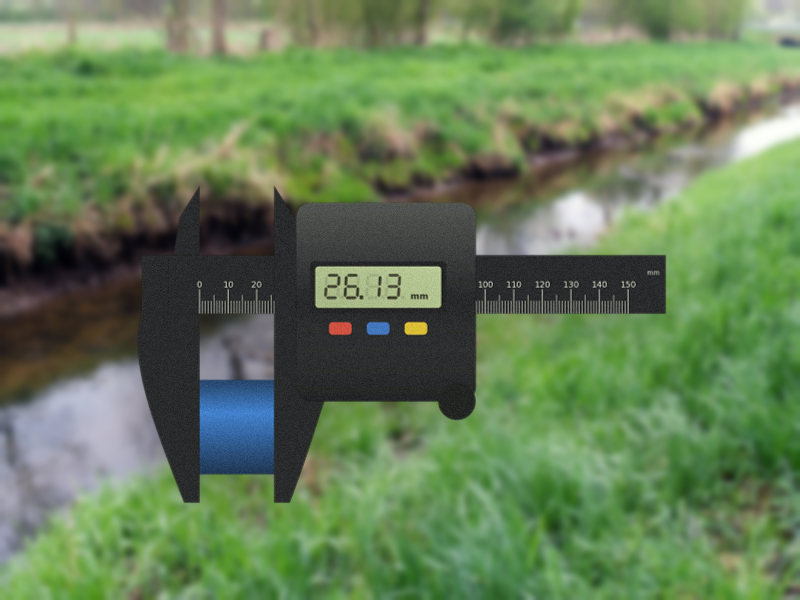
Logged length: **26.13** mm
